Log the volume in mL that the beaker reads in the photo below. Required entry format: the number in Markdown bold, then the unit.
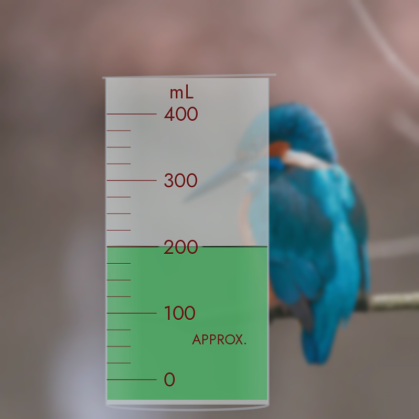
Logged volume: **200** mL
